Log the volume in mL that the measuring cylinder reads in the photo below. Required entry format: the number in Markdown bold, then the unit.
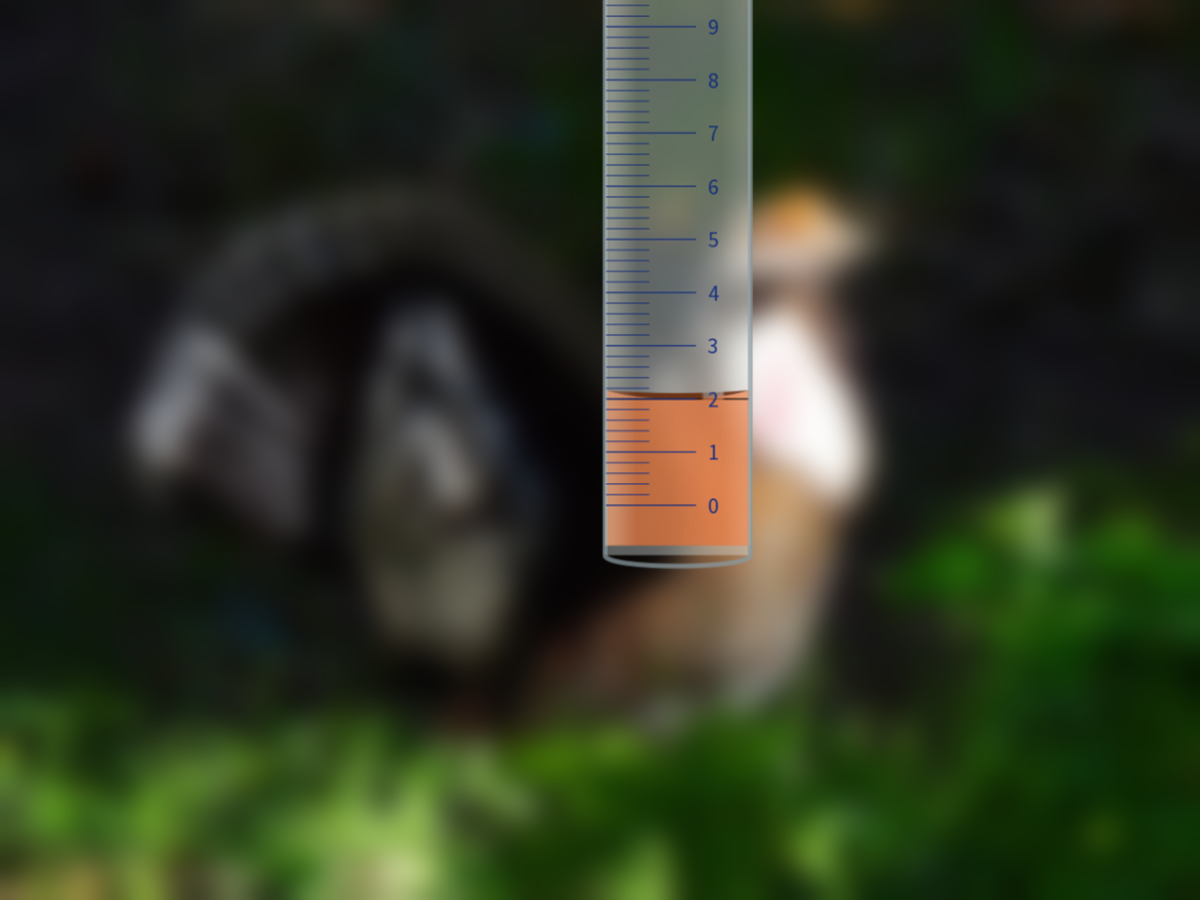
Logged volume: **2** mL
